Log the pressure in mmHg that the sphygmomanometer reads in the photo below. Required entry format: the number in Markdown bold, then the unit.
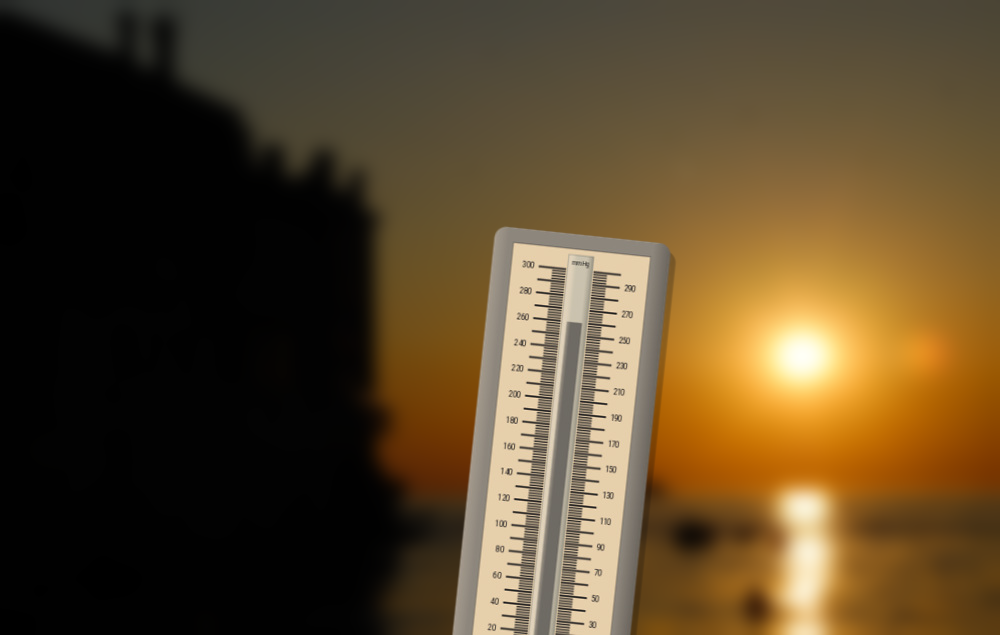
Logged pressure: **260** mmHg
